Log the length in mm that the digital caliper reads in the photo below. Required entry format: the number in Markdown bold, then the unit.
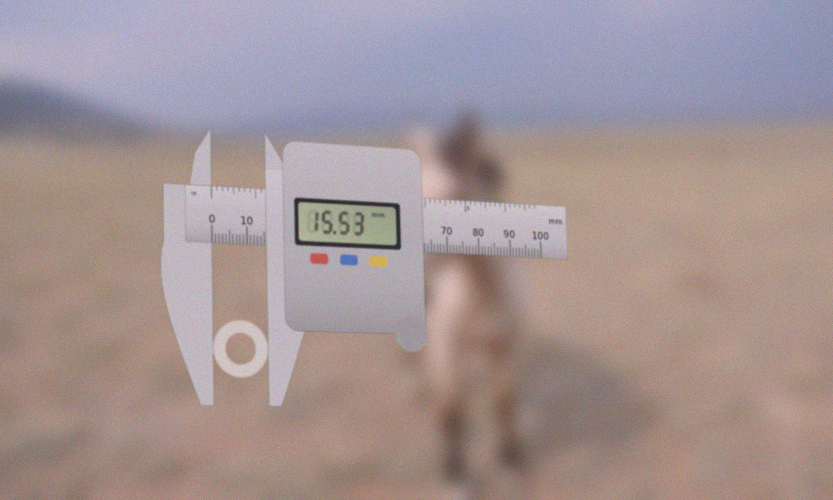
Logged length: **15.53** mm
